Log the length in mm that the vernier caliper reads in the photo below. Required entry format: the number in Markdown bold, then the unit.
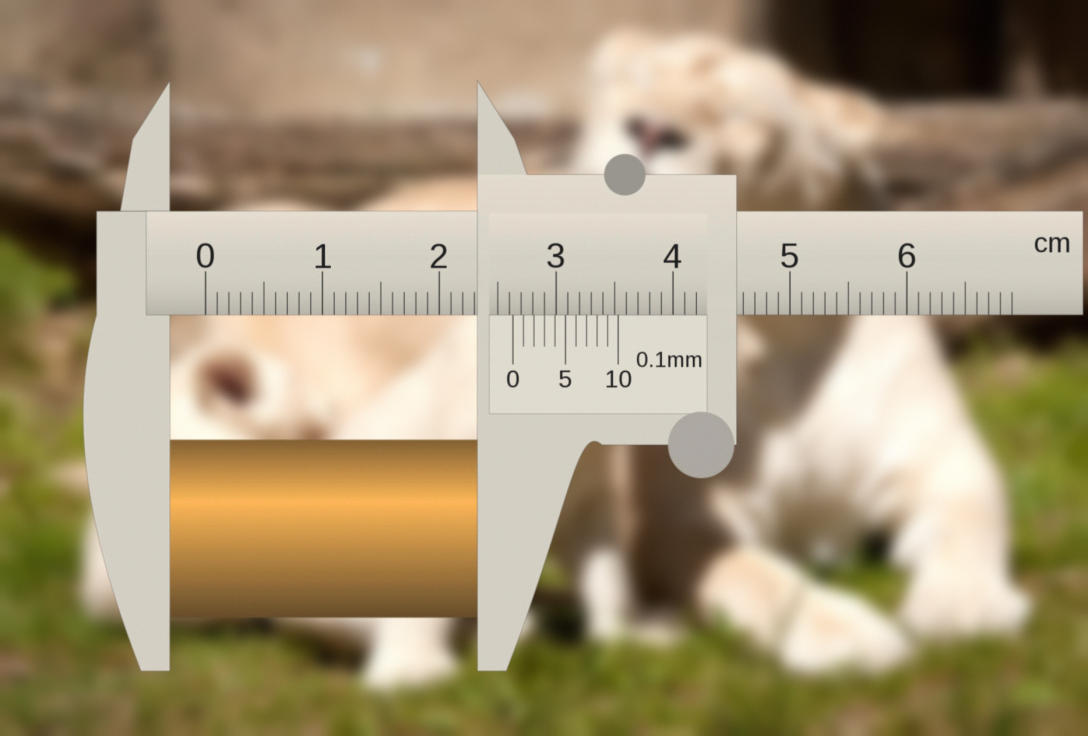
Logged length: **26.3** mm
